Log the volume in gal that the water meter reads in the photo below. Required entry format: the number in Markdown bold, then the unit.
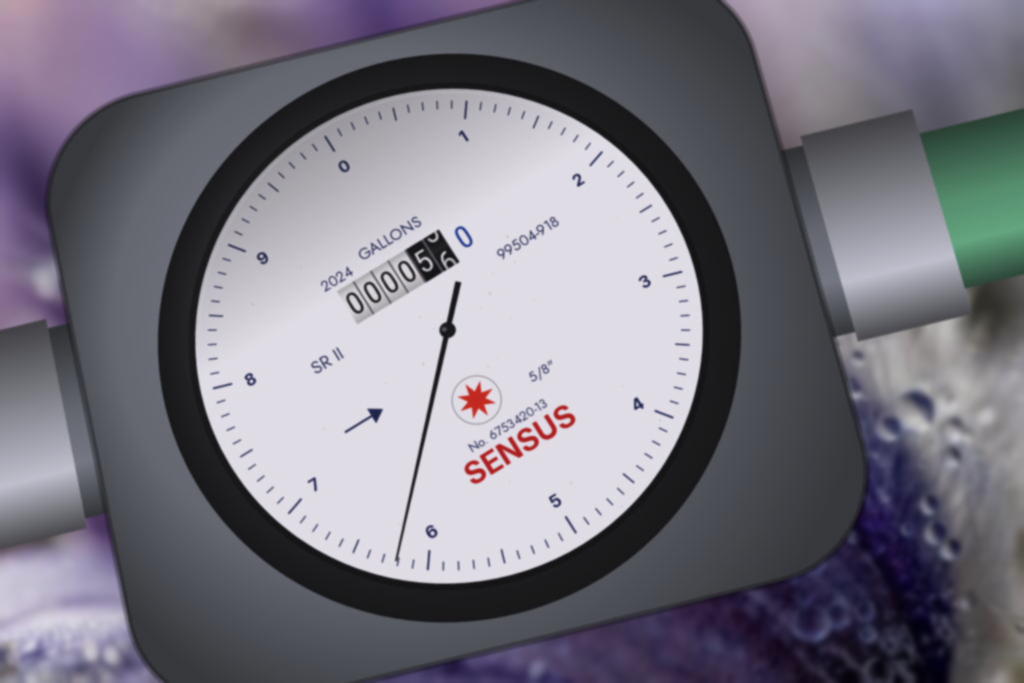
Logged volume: **556.2** gal
